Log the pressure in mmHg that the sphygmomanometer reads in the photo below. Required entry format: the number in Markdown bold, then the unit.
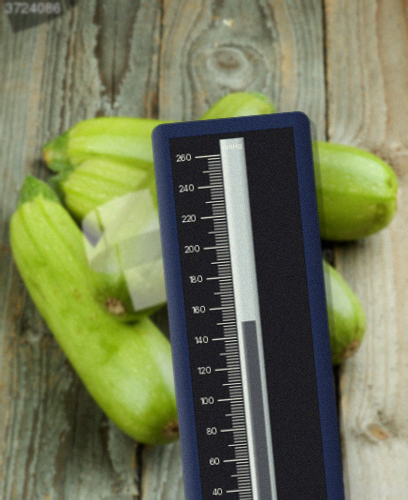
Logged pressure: **150** mmHg
